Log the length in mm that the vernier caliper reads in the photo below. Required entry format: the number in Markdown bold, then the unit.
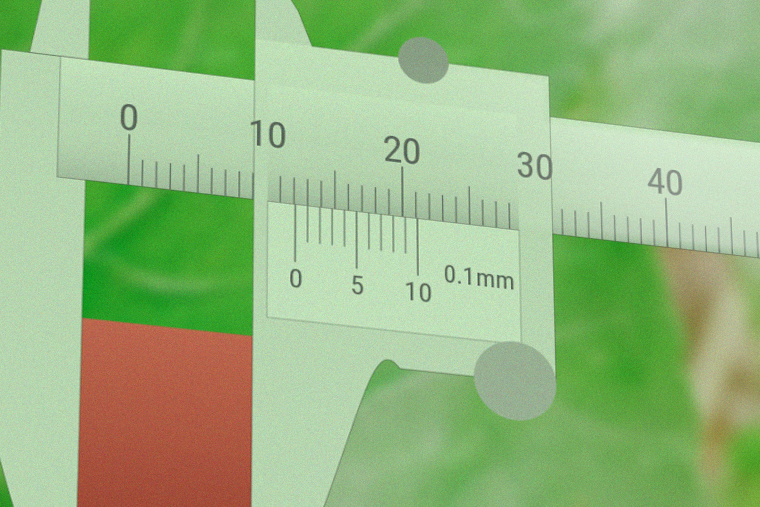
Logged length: **12.1** mm
